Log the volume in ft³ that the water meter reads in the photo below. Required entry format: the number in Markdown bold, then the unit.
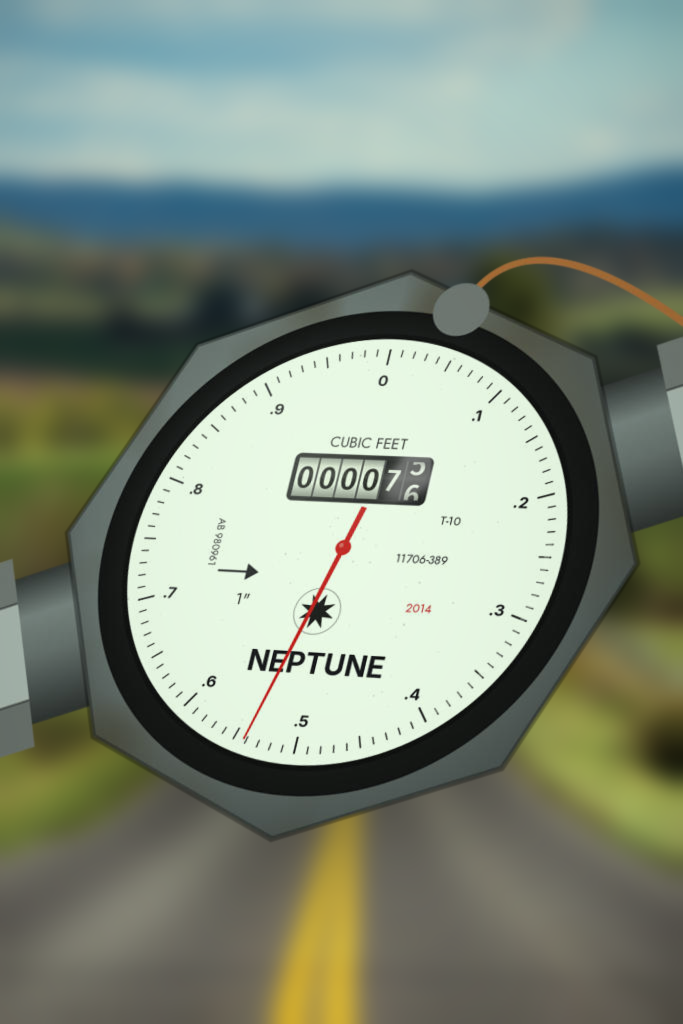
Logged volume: **75.54** ft³
